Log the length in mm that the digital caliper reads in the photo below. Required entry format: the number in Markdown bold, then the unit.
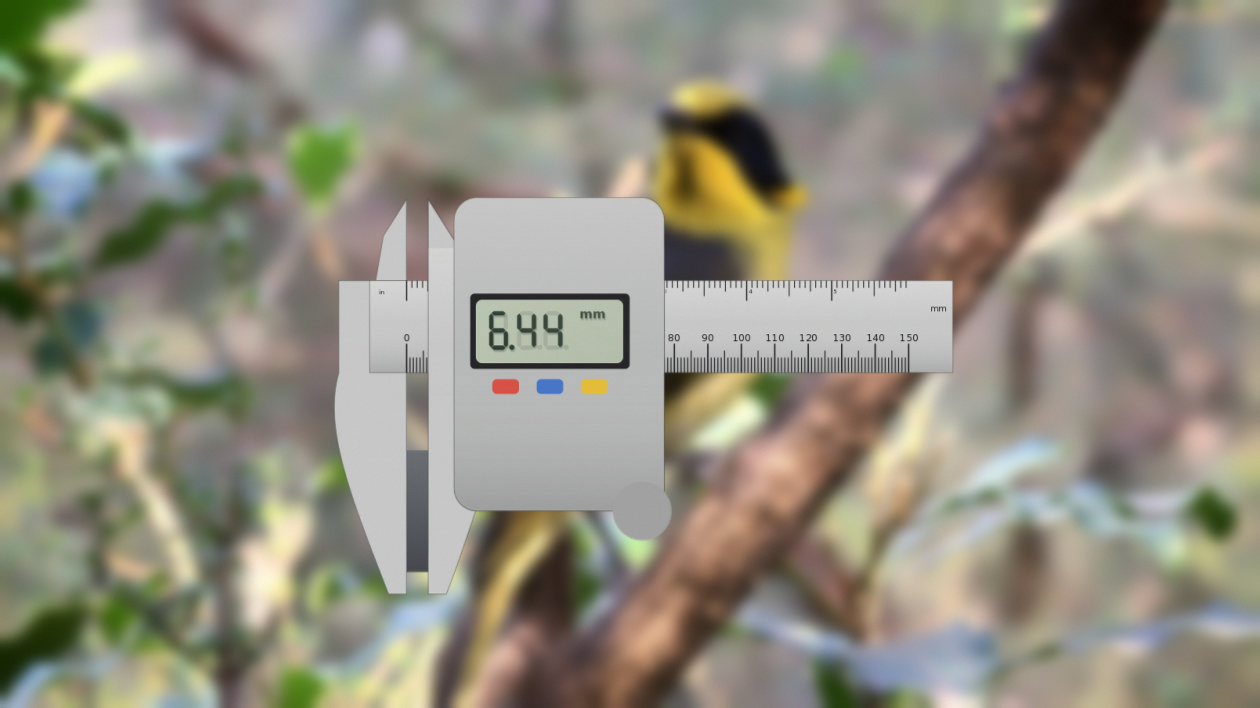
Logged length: **6.44** mm
